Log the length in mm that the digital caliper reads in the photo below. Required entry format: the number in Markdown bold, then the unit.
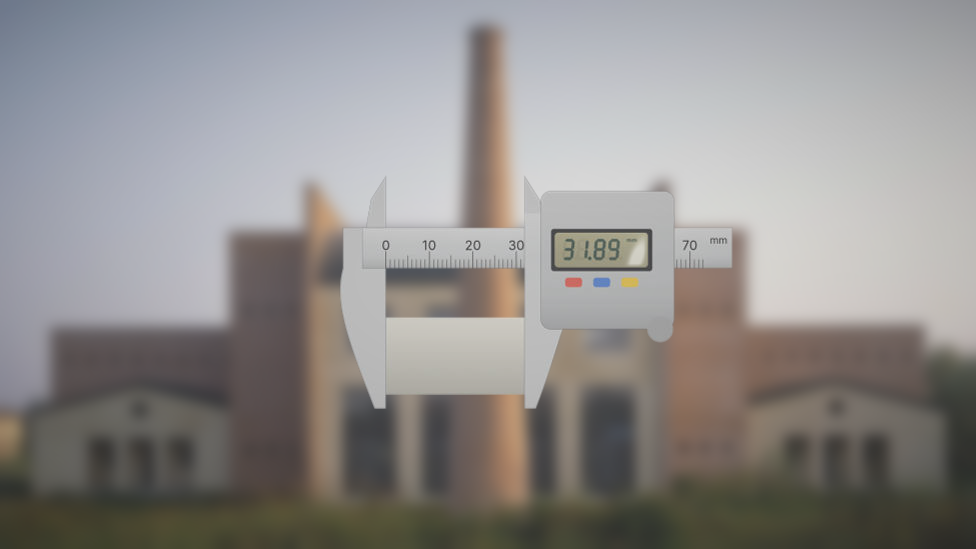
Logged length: **31.89** mm
